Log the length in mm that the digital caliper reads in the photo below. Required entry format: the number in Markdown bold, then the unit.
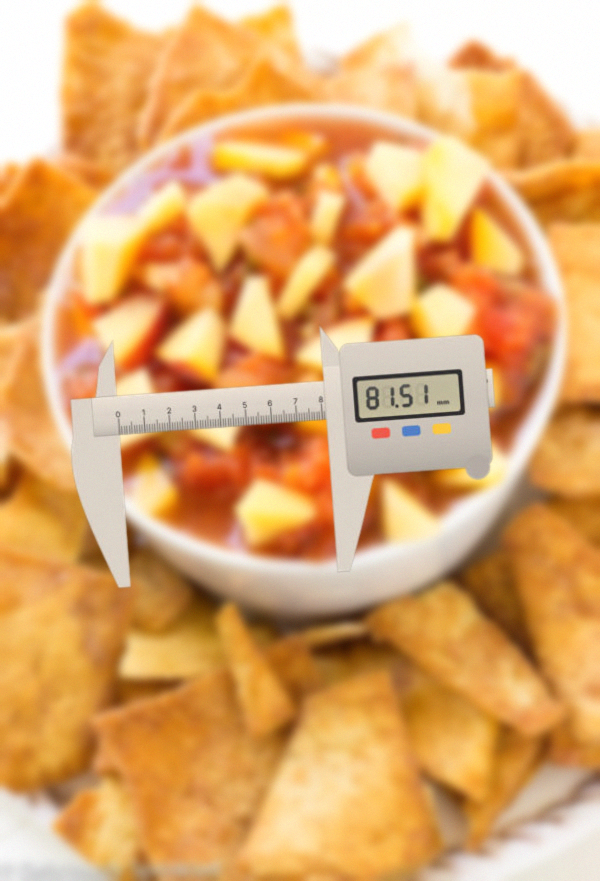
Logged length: **81.51** mm
